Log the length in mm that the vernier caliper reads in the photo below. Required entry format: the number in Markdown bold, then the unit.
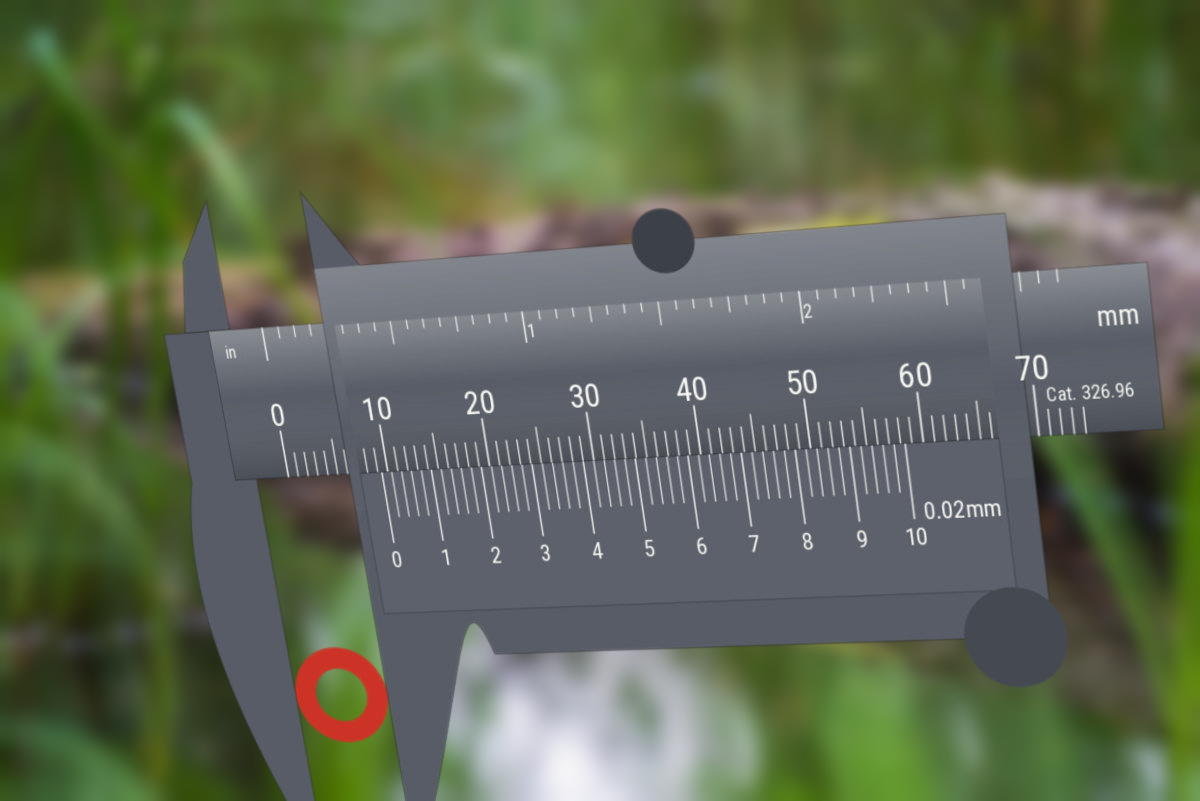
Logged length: **9.4** mm
